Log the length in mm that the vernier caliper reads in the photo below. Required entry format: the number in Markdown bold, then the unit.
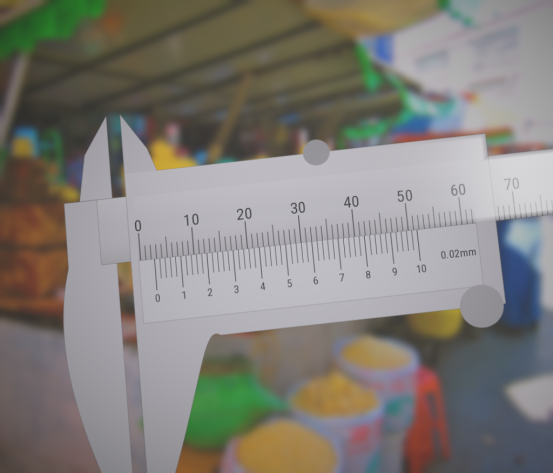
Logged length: **2.6** mm
